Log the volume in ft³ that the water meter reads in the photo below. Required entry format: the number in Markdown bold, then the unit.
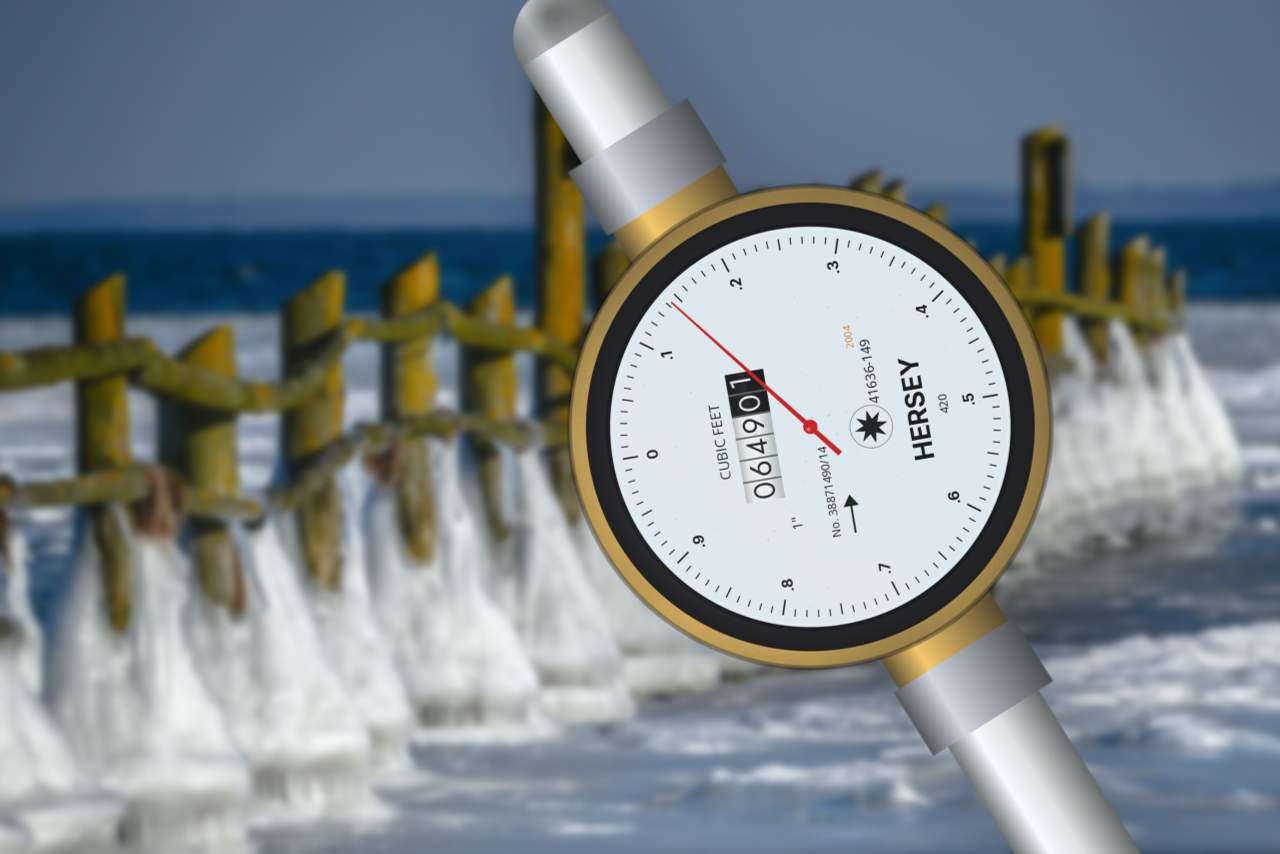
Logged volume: **64901.14** ft³
